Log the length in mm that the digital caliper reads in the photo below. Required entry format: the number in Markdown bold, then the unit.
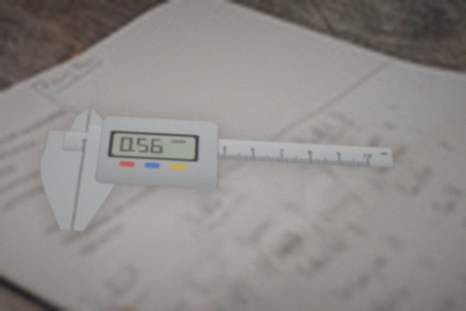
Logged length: **0.56** mm
